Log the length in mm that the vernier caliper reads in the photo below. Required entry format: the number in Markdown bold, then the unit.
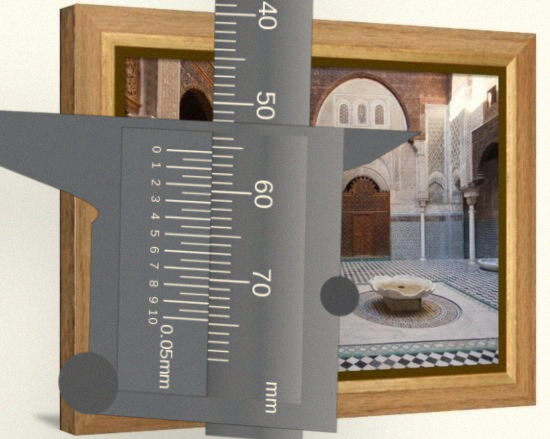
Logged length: **55.6** mm
